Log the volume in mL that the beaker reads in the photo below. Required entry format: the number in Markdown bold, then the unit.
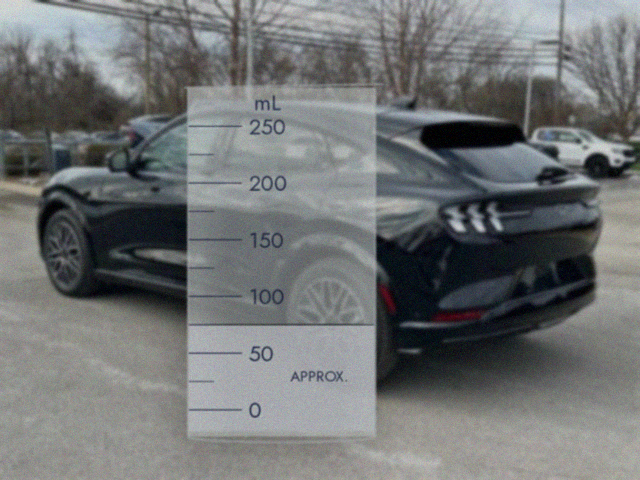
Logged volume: **75** mL
